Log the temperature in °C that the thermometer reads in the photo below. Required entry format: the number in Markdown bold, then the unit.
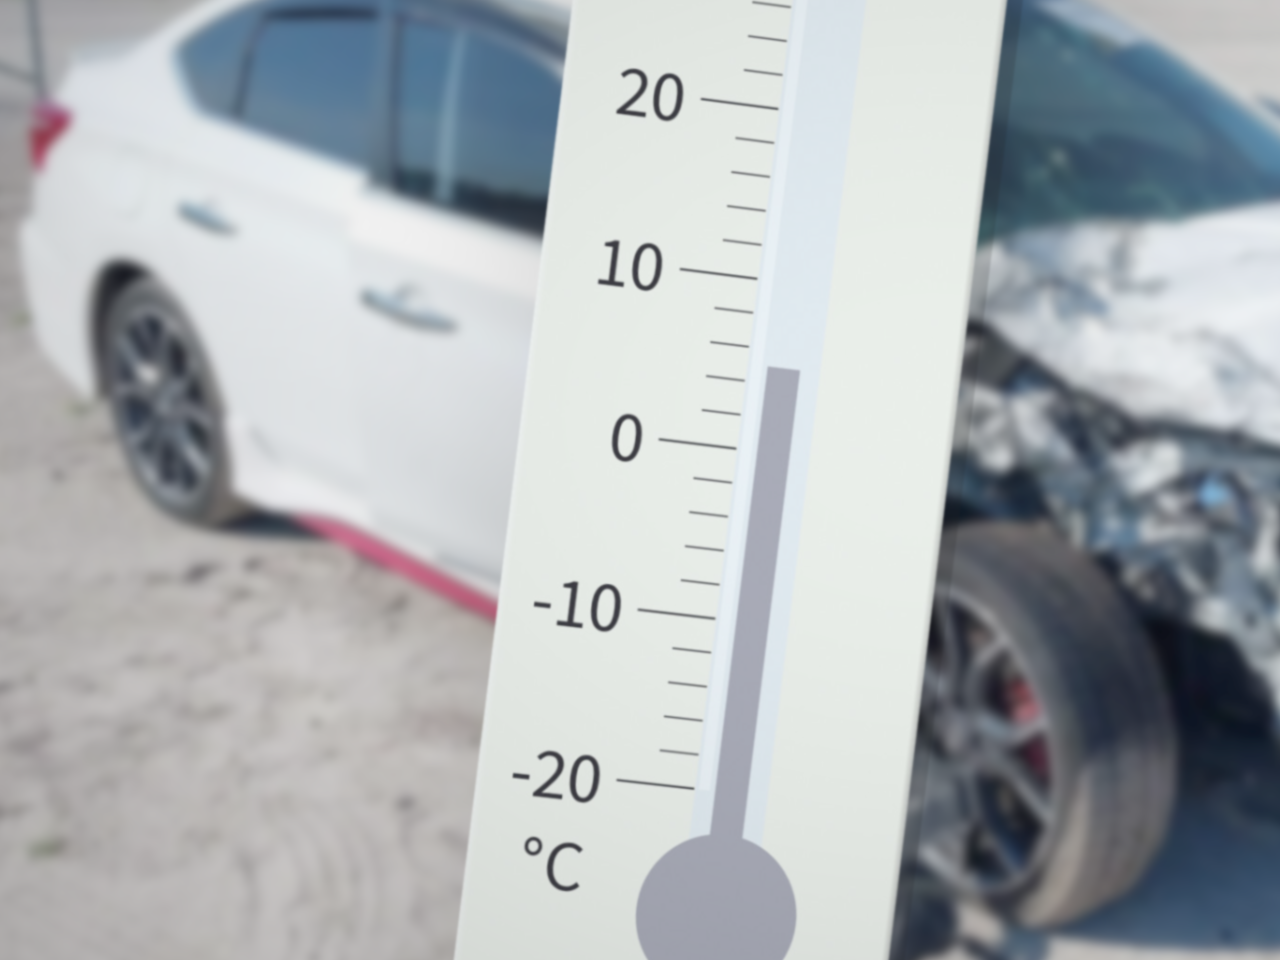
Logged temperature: **5** °C
